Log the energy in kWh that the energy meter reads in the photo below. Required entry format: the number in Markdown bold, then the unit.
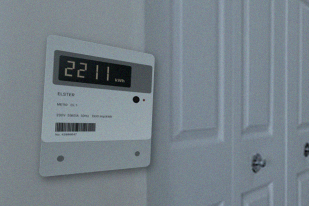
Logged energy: **2211** kWh
